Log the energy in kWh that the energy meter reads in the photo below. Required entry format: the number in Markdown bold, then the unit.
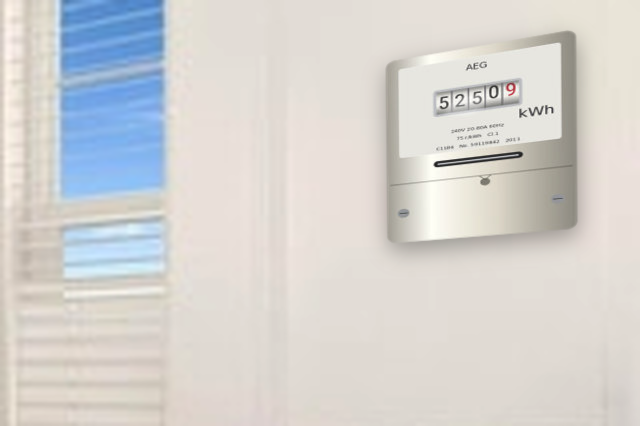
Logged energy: **5250.9** kWh
